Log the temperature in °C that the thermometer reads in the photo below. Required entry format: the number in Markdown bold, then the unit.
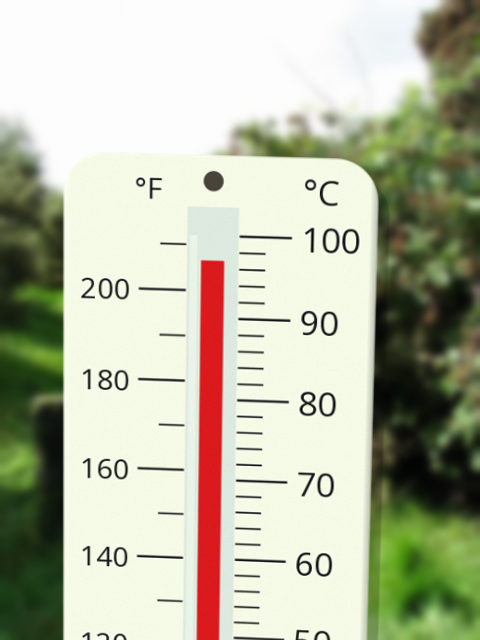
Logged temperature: **97** °C
